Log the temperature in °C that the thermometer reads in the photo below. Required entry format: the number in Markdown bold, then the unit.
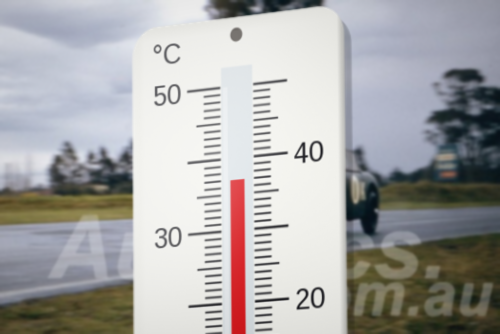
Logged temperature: **37** °C
